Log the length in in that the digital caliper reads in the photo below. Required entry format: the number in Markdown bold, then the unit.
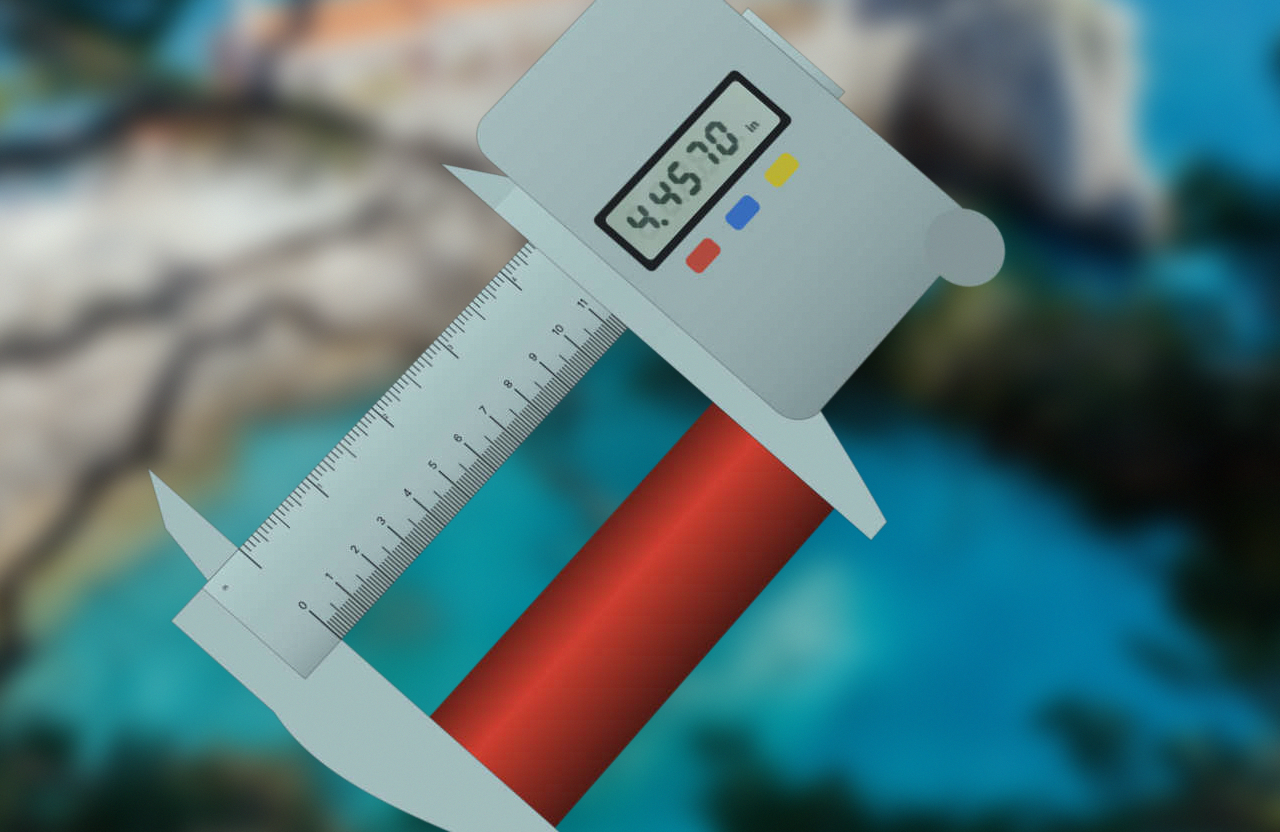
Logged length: **4.4570** in
